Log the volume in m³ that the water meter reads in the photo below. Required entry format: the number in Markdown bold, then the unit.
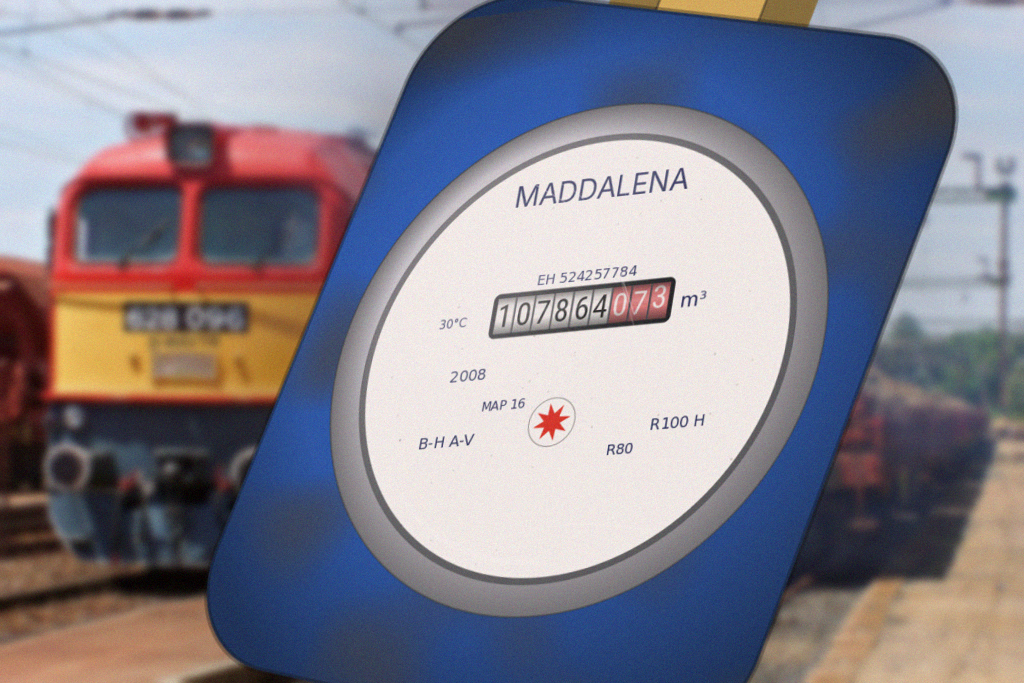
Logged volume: **107864.073** m³
